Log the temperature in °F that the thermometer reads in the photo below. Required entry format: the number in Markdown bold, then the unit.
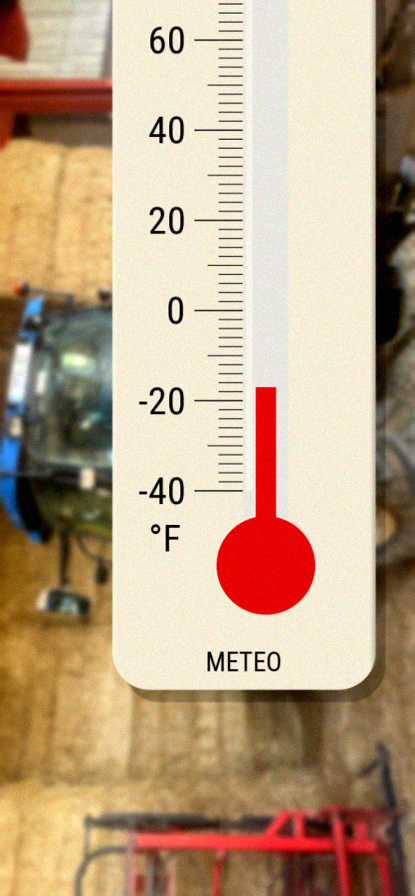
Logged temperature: **-17** °F
